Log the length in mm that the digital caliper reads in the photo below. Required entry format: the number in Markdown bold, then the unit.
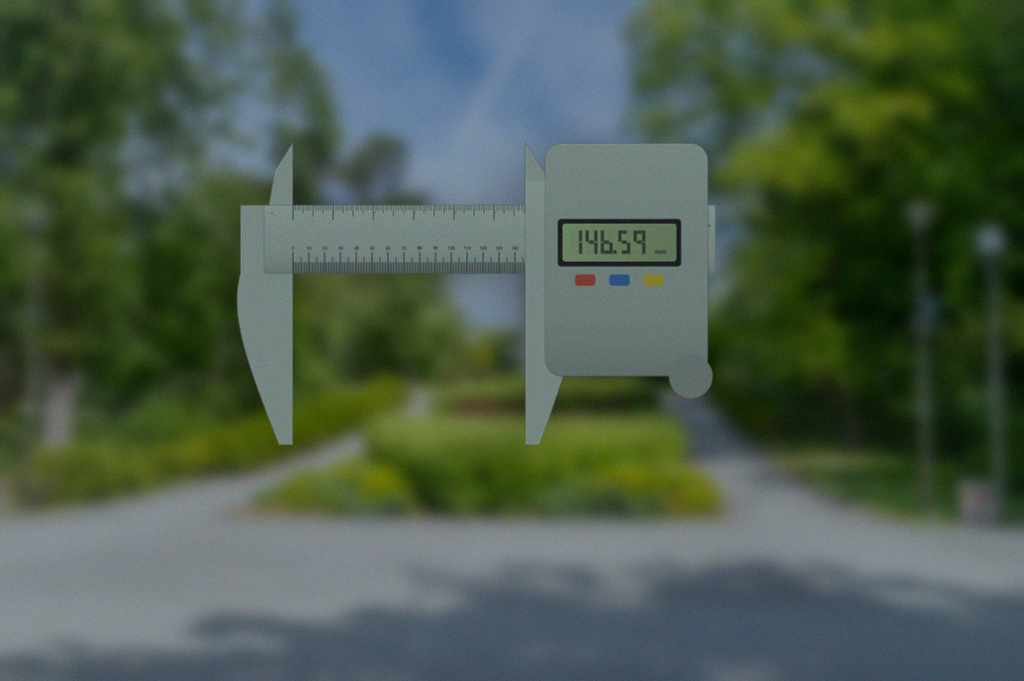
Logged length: **146.59** mm
